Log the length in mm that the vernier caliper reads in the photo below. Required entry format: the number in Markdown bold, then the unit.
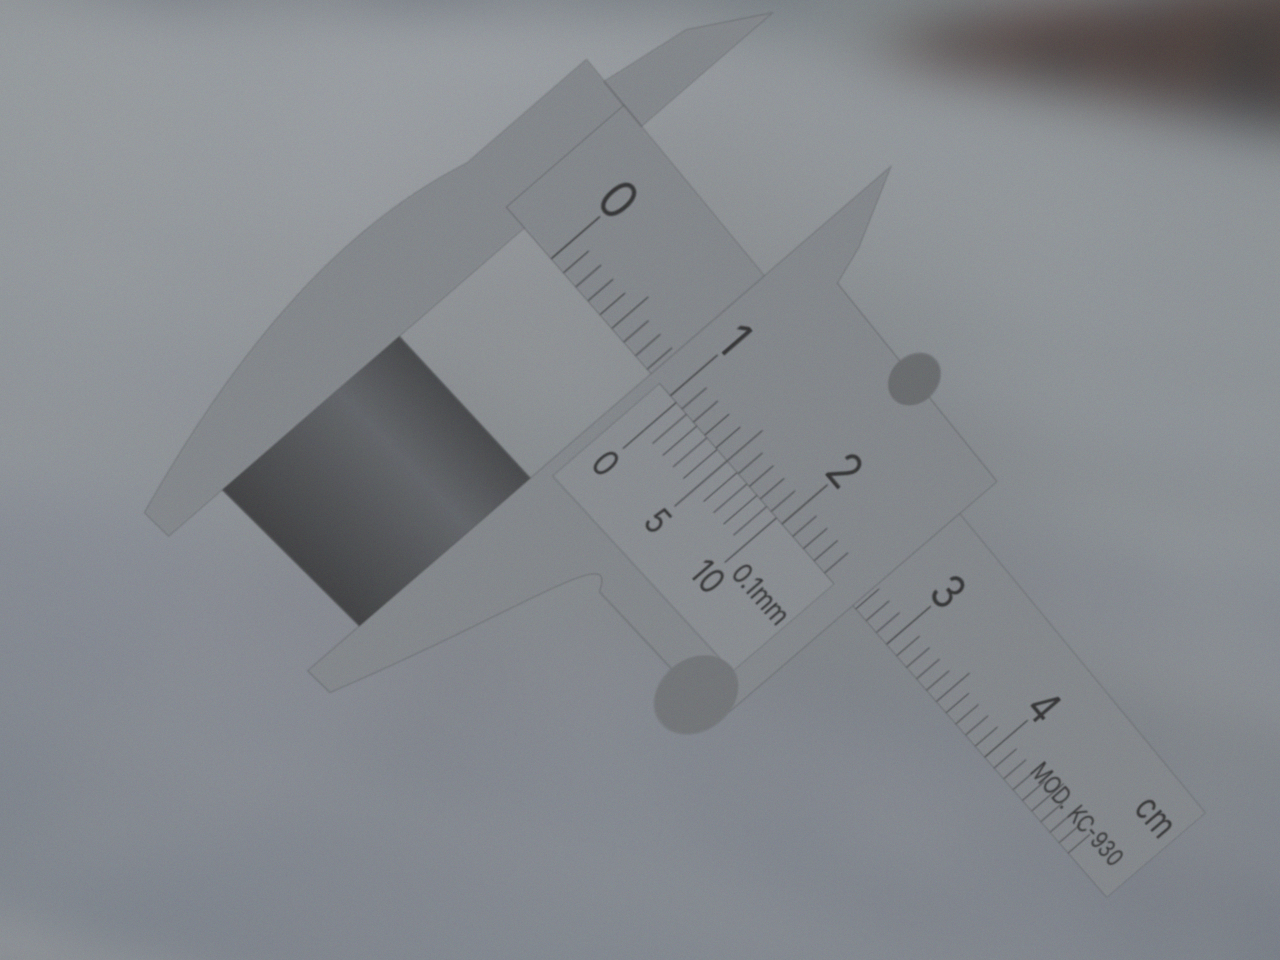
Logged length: **10.5** mm
